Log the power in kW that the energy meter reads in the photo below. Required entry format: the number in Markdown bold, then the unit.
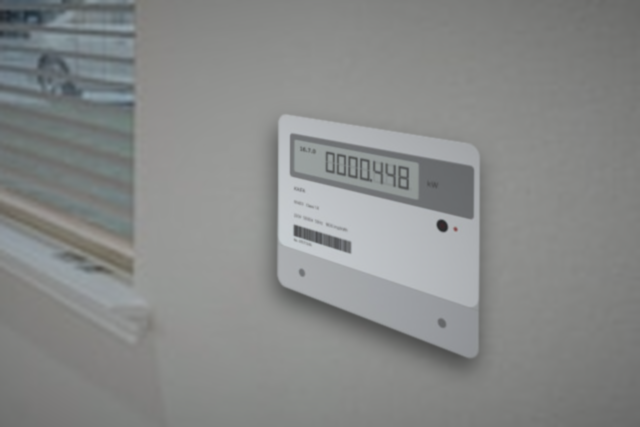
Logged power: **0.448** kW
